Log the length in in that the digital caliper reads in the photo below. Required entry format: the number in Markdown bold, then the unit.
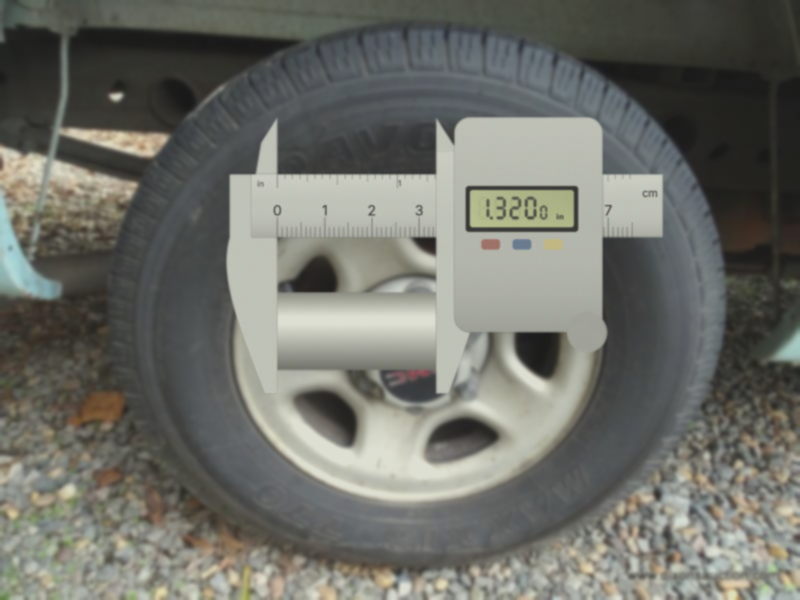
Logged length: **1.3200** in
